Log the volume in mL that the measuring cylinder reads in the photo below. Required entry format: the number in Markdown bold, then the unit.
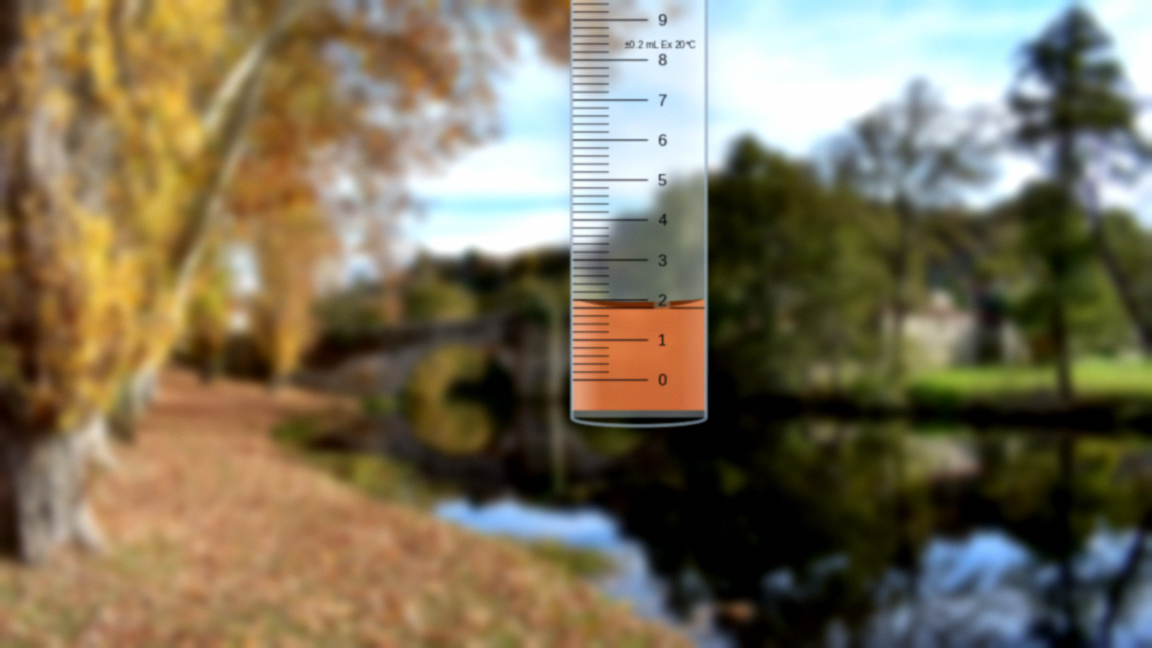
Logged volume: **1.8** mL
